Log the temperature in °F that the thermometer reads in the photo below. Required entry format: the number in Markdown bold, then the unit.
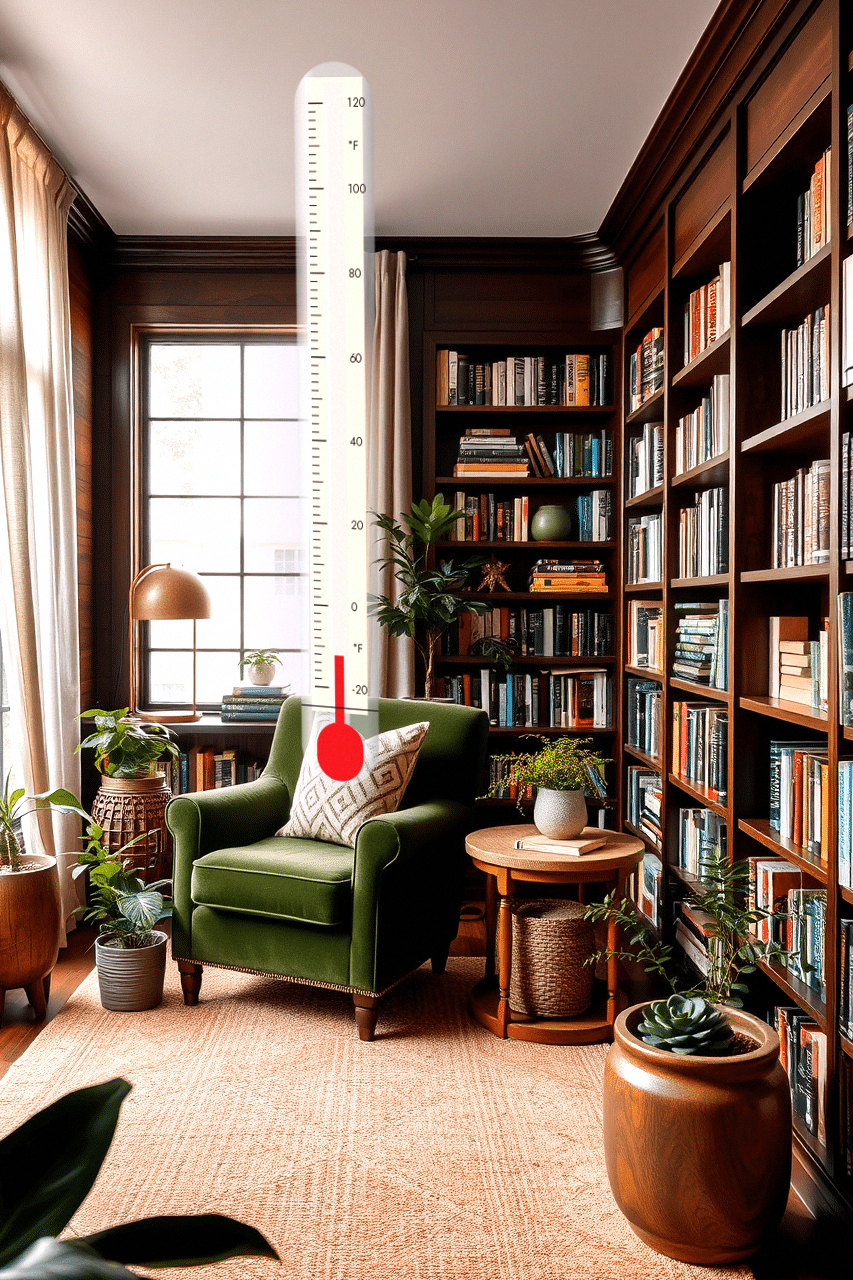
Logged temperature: **-12** °F
